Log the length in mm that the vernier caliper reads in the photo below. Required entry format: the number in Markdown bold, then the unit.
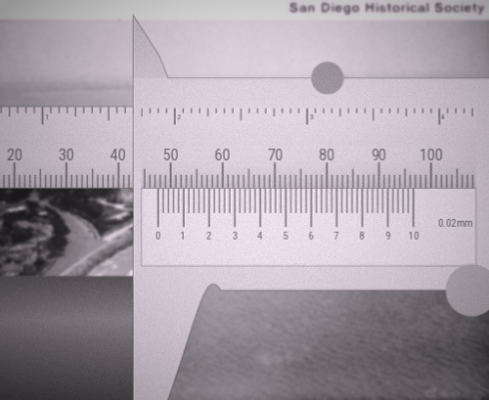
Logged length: **47.6** mm
